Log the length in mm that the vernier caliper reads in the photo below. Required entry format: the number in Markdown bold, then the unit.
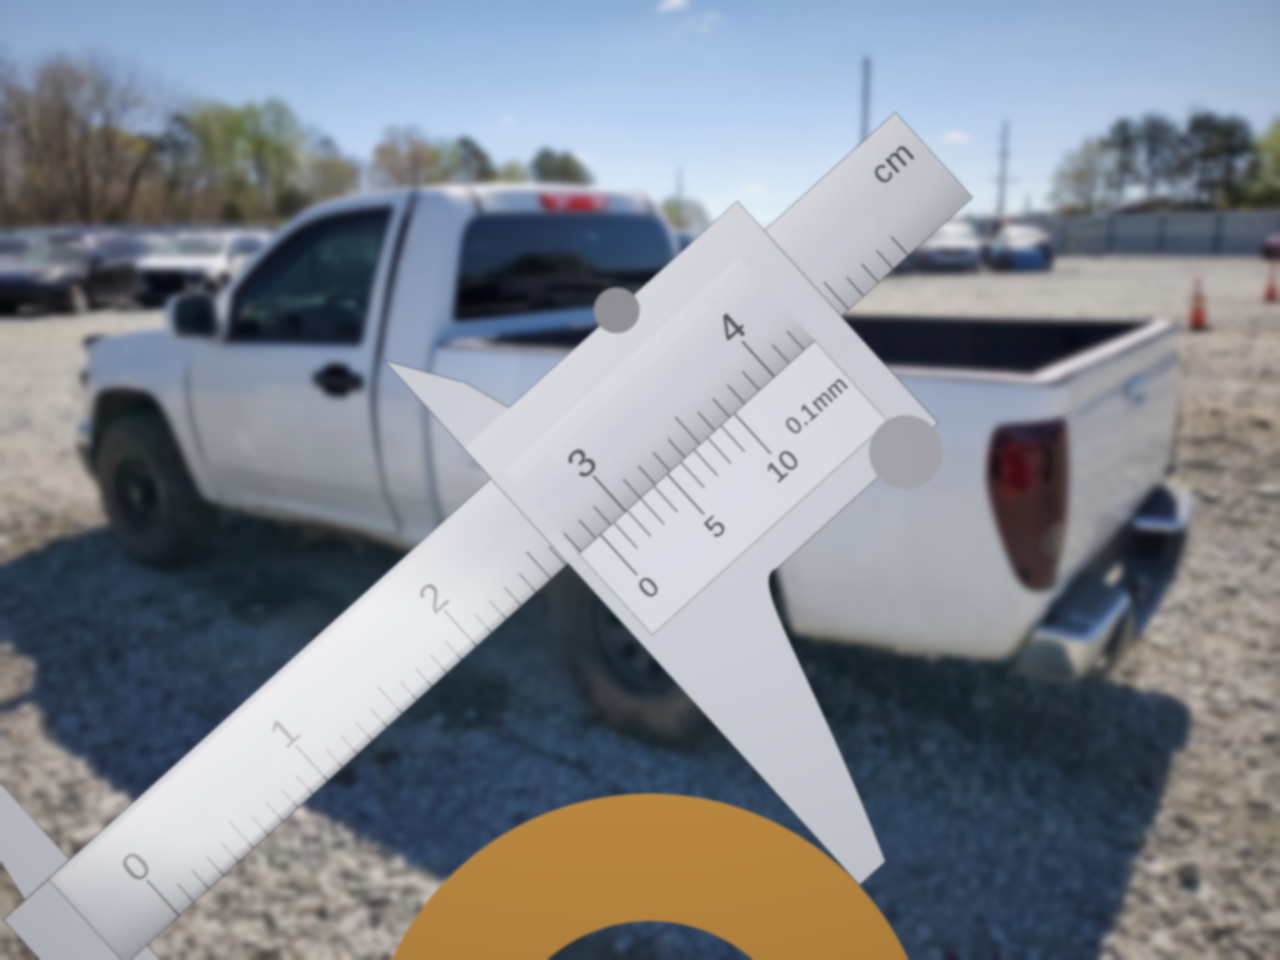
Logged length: **28.3** mm
